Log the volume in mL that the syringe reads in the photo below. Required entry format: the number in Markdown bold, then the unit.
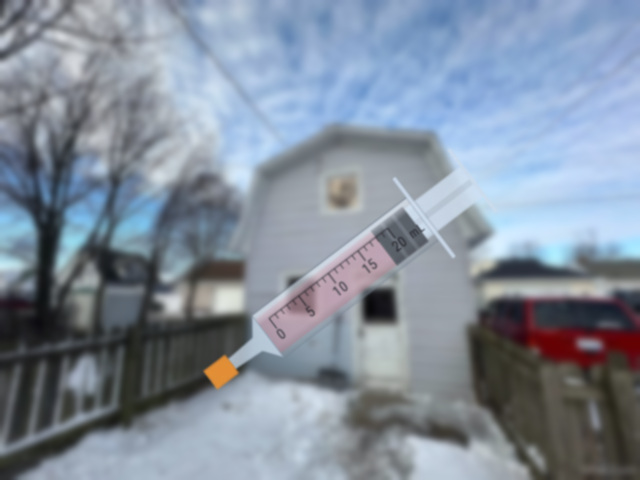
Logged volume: **18** mL
